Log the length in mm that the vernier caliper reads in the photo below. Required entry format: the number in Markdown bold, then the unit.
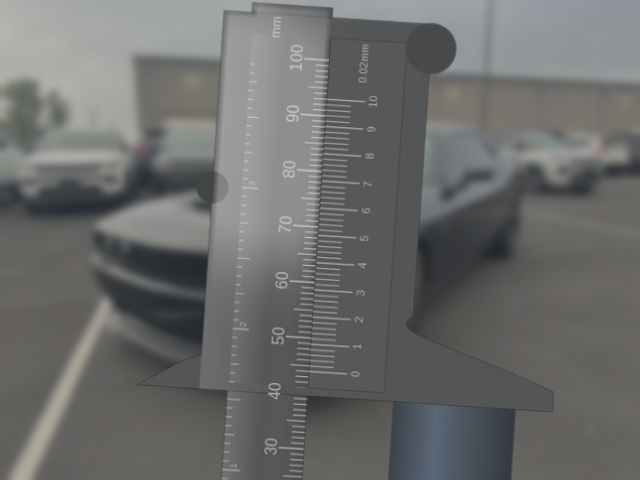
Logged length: **44.0** mm
